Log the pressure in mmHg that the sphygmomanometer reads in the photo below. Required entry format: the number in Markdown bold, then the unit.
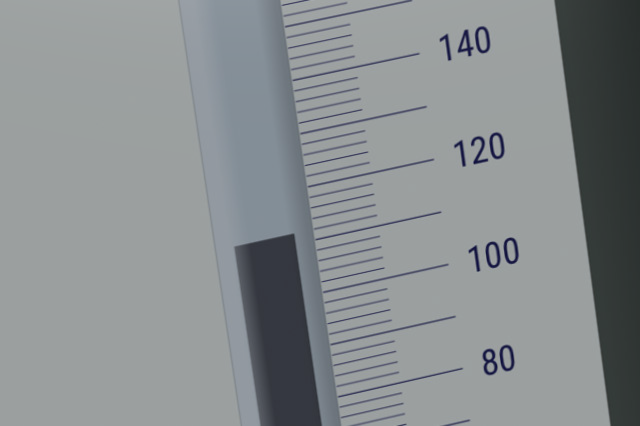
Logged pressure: **112** mmHg
